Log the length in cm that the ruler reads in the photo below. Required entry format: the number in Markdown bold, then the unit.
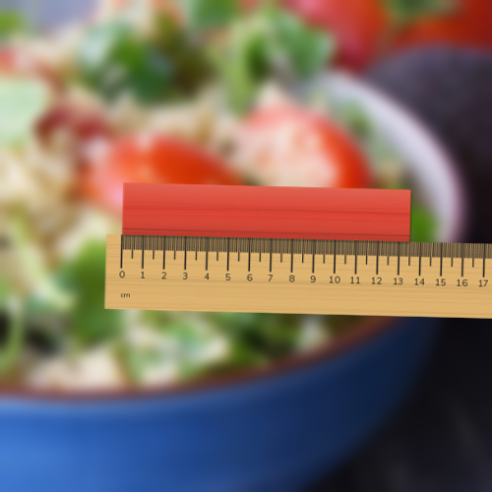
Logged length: **13.5** cm
